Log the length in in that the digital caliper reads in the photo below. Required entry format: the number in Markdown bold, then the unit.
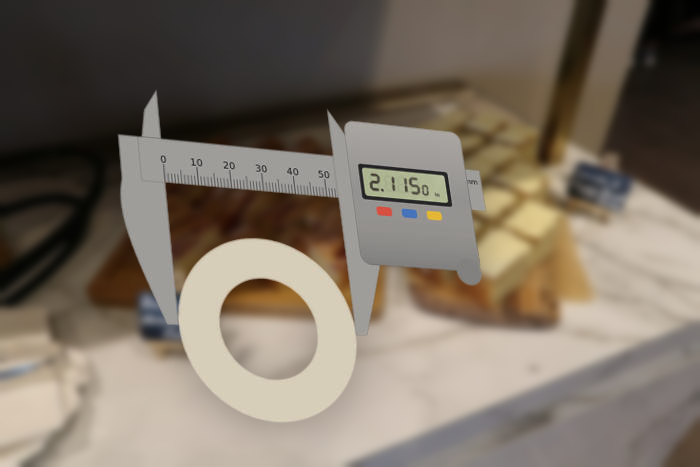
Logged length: **2.1150** in
